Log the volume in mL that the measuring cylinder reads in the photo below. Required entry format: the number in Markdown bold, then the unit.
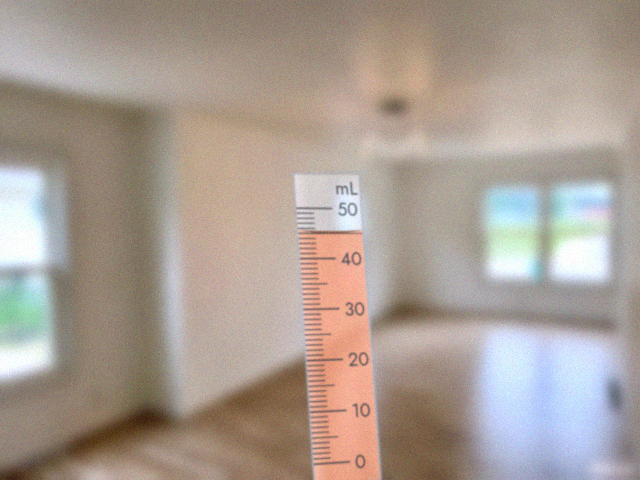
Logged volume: **45** mL
